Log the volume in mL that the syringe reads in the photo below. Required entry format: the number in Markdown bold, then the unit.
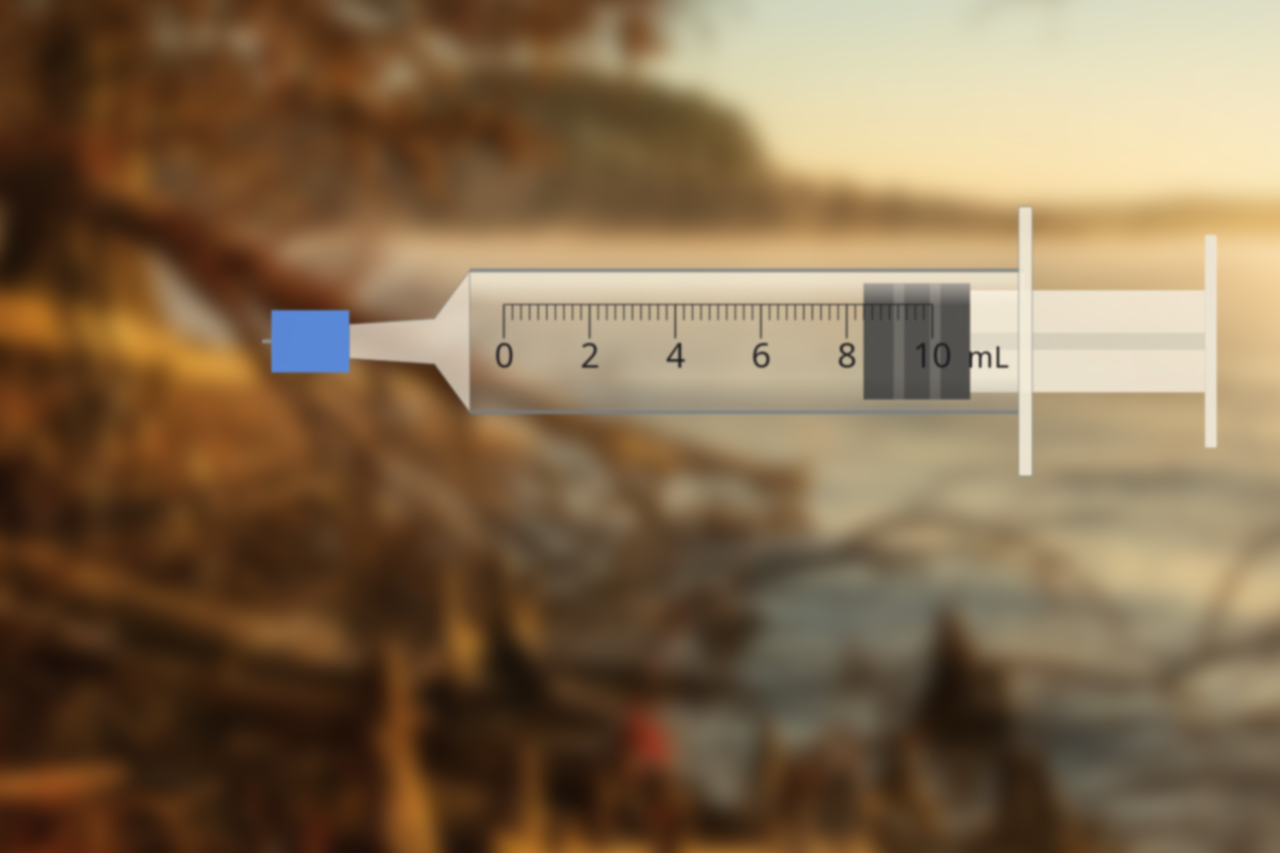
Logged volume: **8.4** mL
